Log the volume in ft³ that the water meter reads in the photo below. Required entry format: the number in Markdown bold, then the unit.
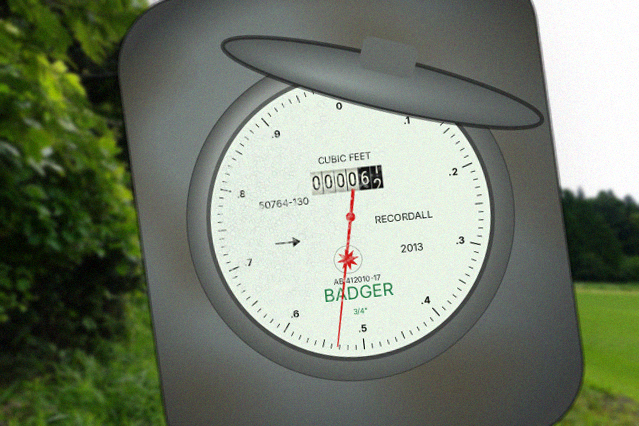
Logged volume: **61.53** ft³
